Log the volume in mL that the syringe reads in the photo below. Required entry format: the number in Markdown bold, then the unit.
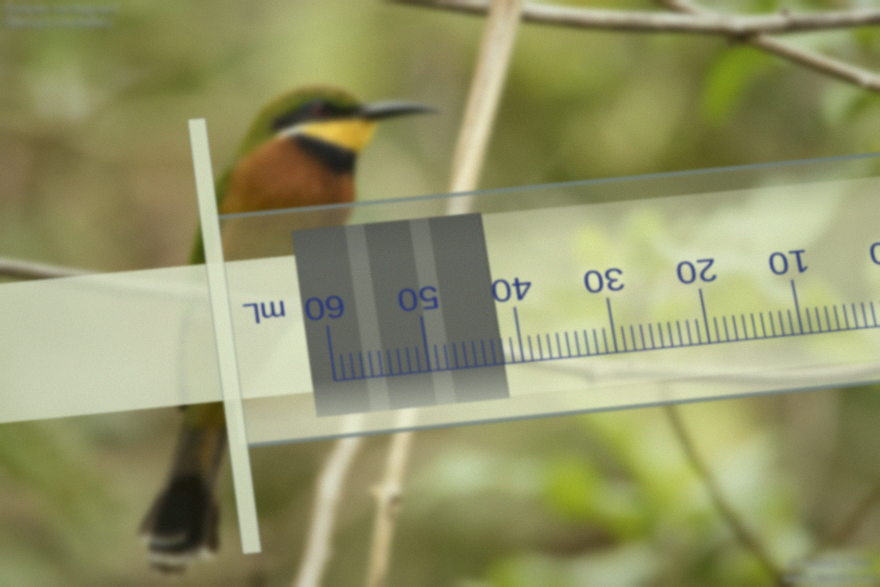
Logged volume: **42** mL
